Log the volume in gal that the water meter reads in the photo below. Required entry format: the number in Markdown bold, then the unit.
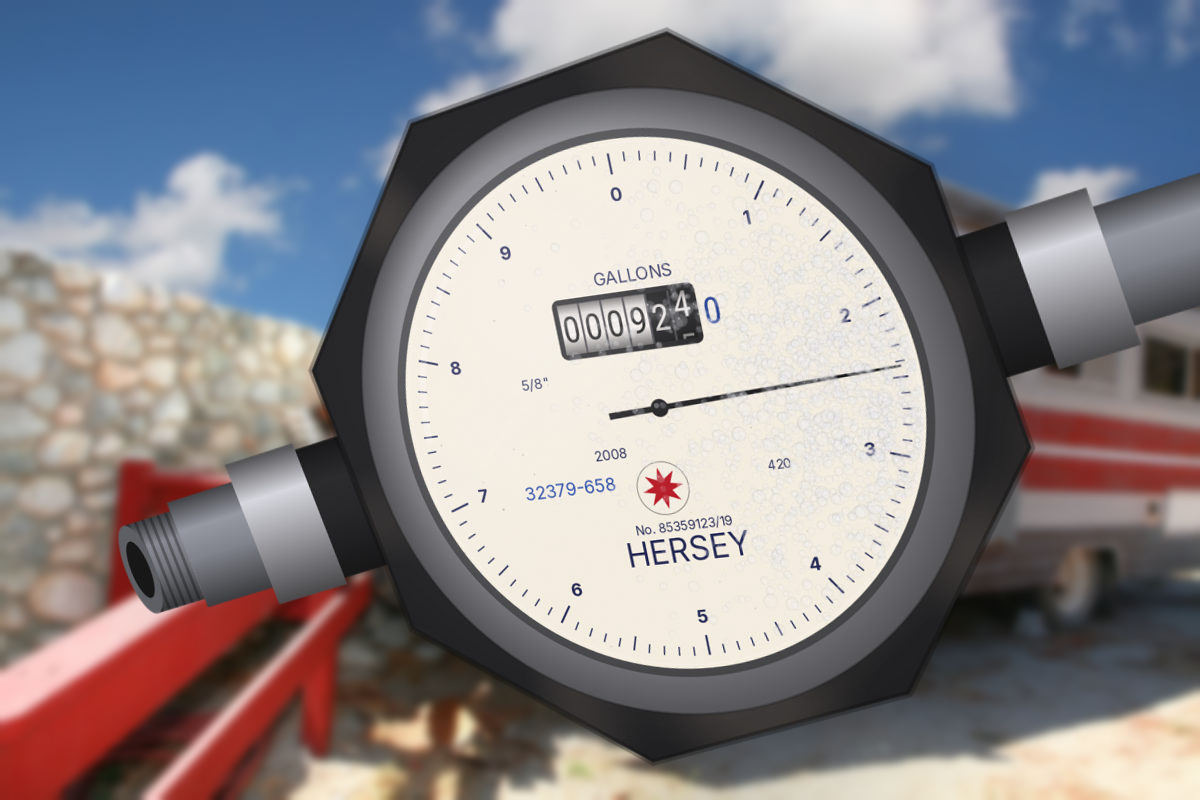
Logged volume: **9242.4** gal
